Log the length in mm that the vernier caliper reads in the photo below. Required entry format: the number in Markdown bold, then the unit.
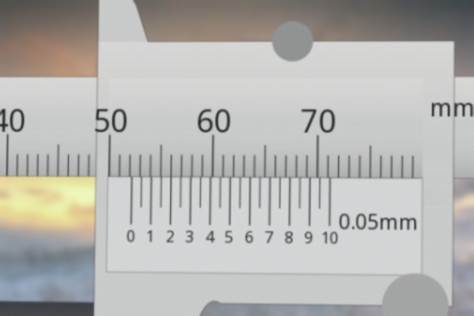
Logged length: **52.2** mm
